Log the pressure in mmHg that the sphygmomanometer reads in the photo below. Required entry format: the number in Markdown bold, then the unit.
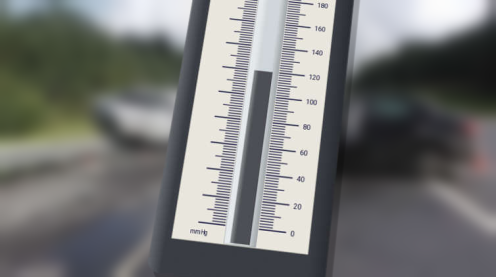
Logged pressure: **120** mmHg
